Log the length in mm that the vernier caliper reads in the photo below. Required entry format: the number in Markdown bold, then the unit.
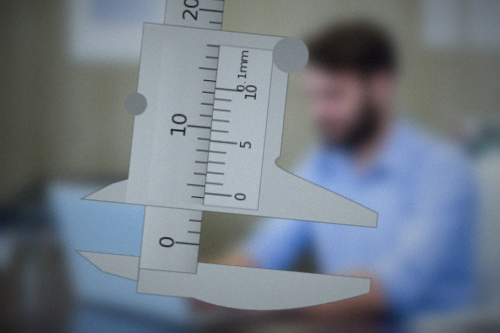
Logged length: **4.4** mm
